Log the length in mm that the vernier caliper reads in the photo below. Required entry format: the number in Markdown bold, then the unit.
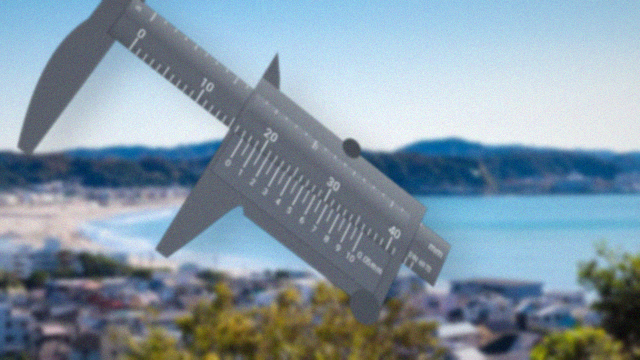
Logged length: **17.2** mm
